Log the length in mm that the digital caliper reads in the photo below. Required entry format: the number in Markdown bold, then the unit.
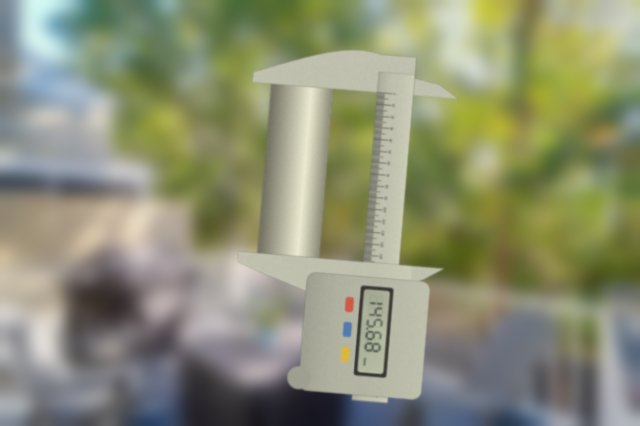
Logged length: **145.68** mm
